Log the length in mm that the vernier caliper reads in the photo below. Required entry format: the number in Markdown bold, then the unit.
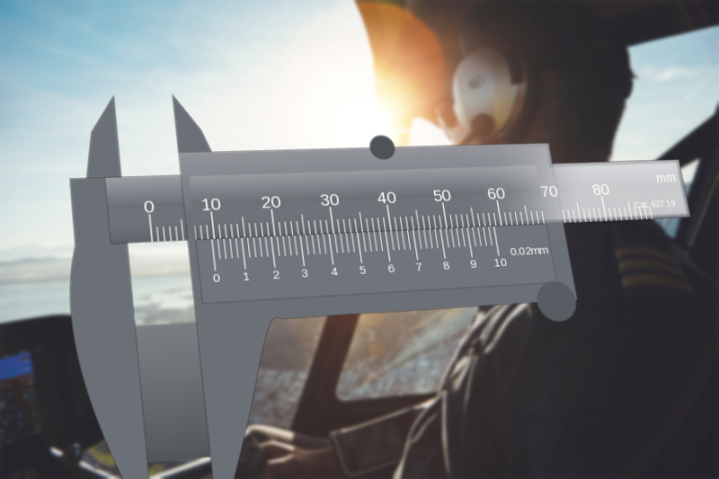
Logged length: **9.6** mm
